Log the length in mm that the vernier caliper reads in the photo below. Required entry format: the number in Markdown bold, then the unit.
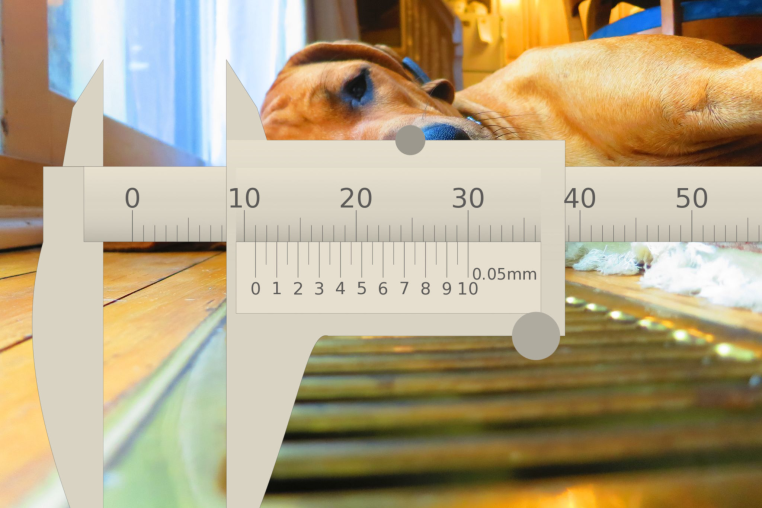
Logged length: **11.0** mm
